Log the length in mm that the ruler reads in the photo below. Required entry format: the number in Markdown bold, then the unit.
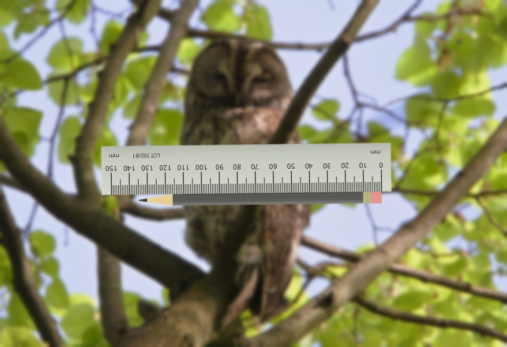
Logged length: **135** mm
